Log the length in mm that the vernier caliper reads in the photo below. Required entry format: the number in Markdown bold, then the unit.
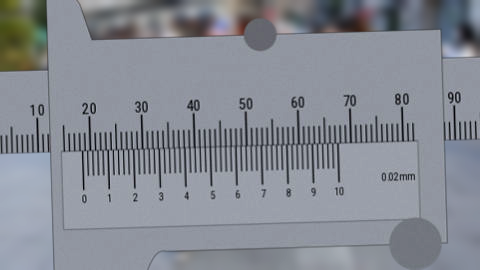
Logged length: **18.5** mm
